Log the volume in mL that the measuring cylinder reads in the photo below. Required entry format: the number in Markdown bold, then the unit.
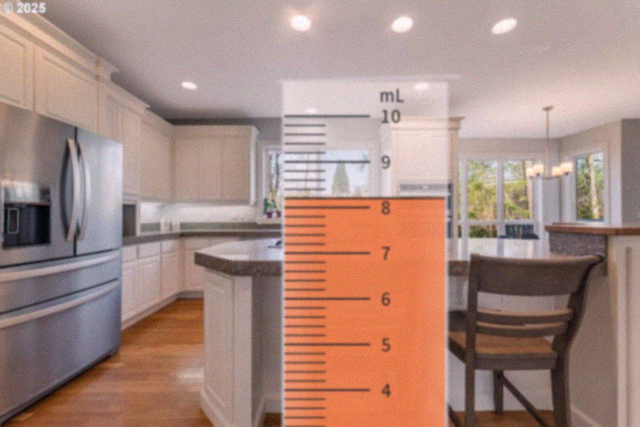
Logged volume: **8.2** mL
